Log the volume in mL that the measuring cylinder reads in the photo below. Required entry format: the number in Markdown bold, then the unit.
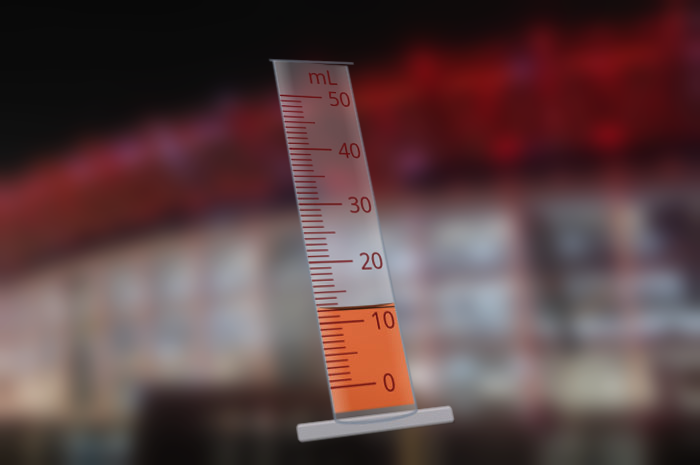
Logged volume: **12** mL
